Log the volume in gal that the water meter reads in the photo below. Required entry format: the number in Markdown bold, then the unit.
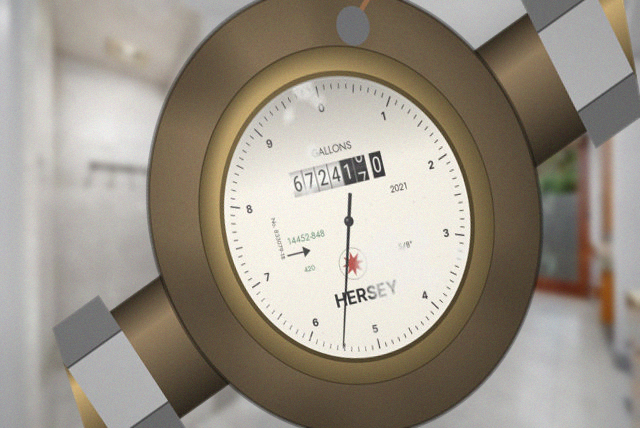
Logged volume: **6724165.5** gal
